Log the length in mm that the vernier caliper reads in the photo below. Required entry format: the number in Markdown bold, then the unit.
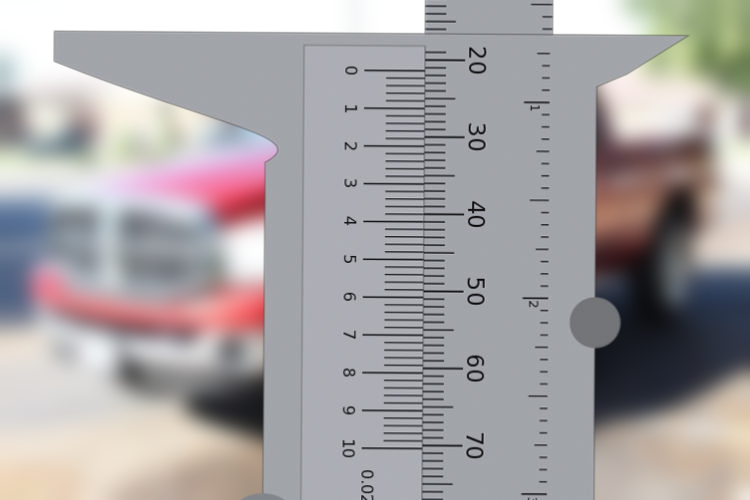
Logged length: **21.4** mm
